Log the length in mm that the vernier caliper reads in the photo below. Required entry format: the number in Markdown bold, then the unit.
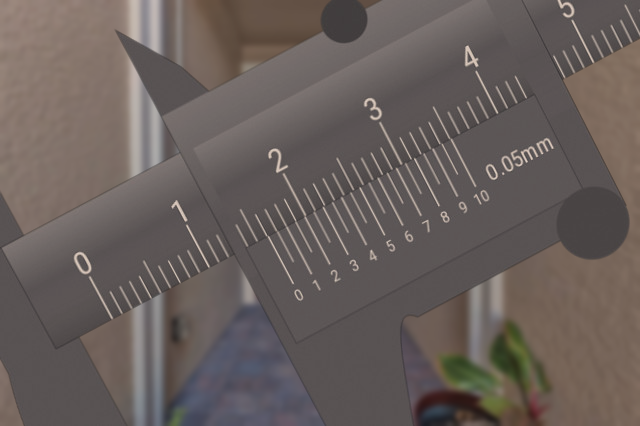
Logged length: **16.1** mm
